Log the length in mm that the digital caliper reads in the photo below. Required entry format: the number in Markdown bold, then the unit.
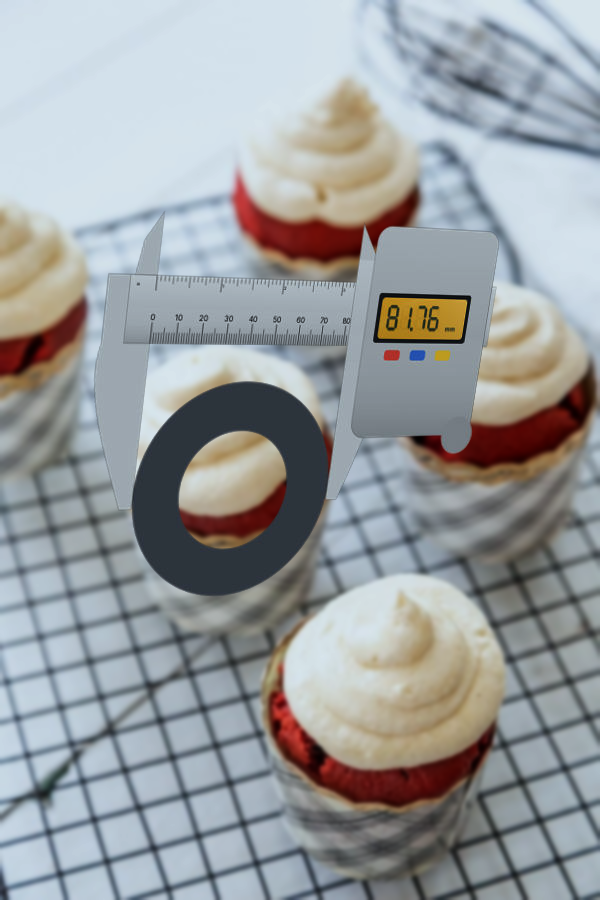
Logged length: **81.76** mm
